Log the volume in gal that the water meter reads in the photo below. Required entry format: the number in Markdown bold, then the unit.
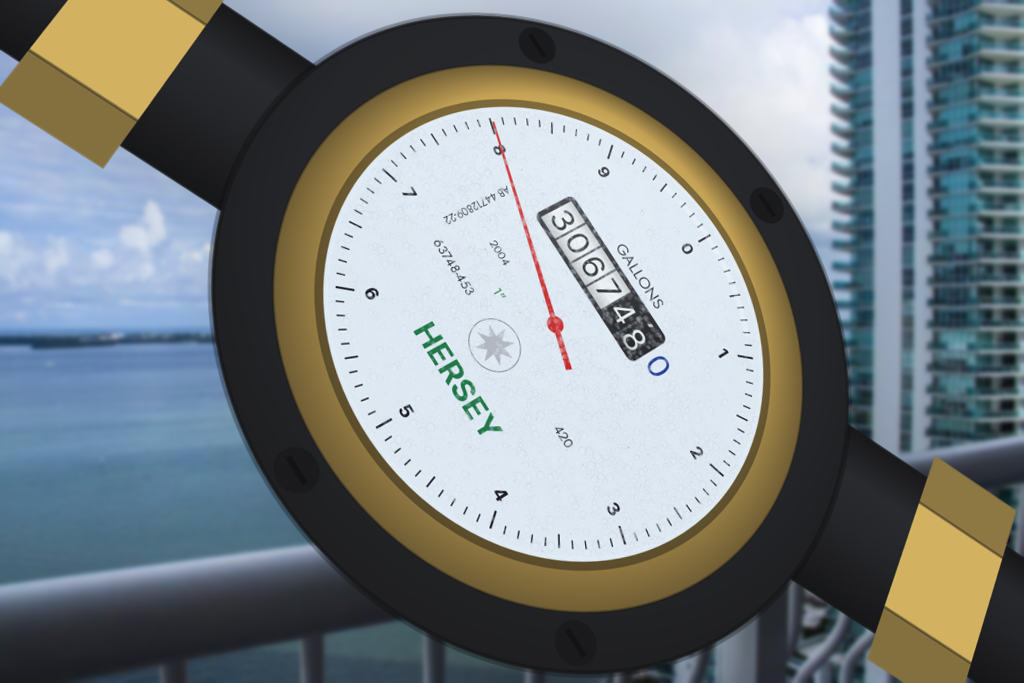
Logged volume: **3067478.0** gal
